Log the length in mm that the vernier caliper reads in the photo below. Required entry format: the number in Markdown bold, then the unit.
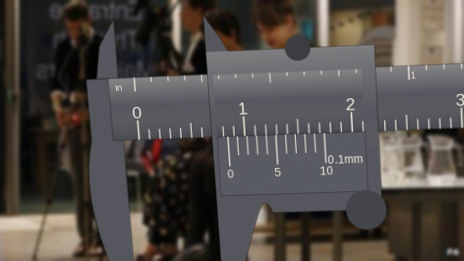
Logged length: **8.4** mm
